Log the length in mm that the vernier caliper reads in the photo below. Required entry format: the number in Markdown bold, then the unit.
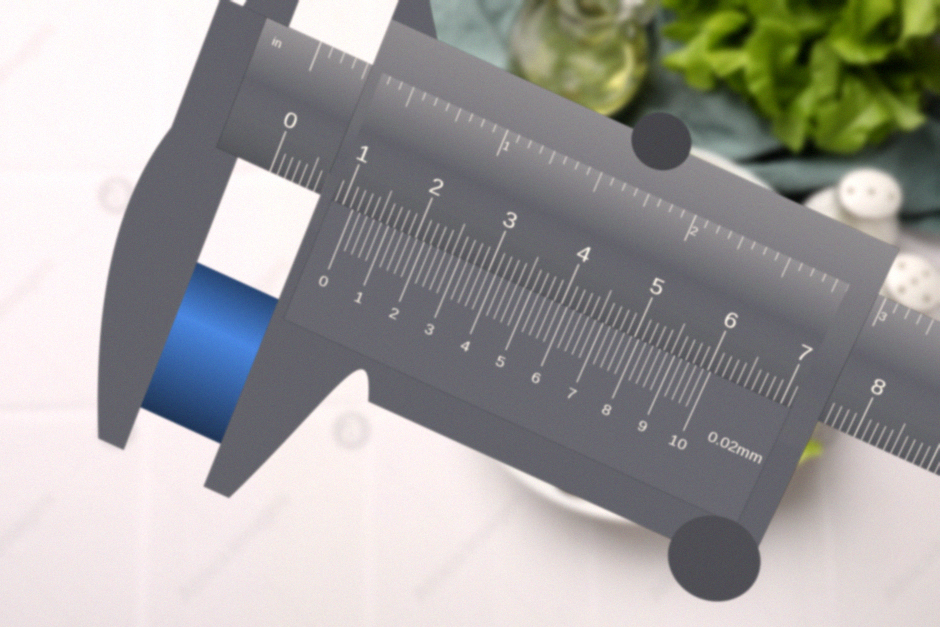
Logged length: **11.4** mm
